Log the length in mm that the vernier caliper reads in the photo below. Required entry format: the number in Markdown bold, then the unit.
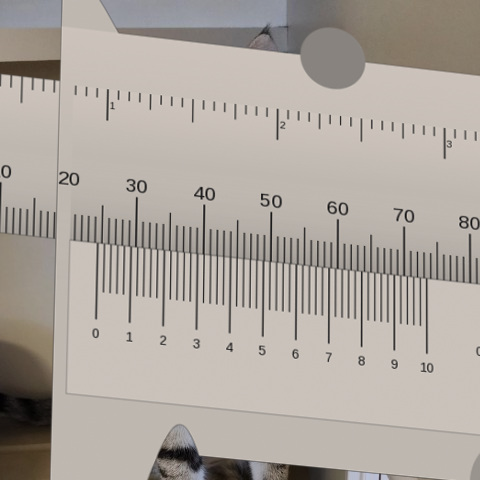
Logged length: **24.4** mm
